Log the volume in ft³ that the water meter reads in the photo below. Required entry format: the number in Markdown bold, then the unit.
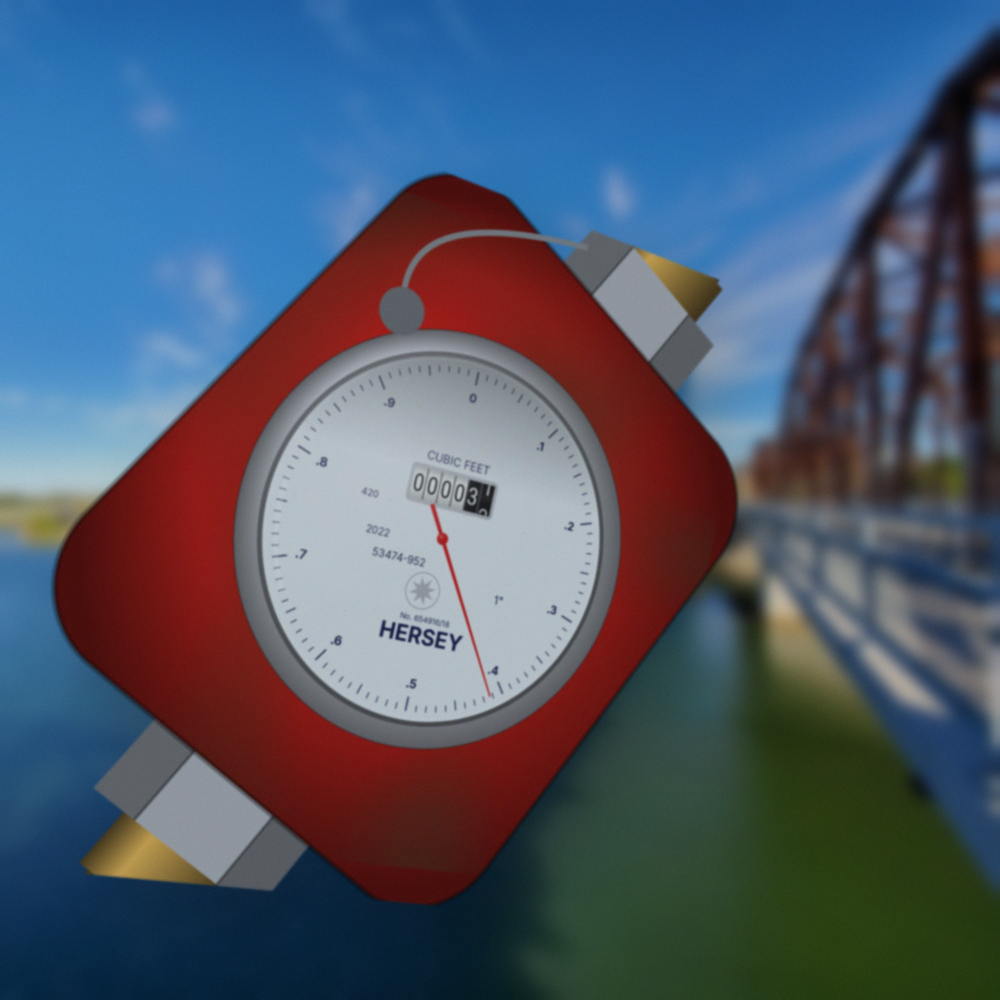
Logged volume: **31.41** ft³
